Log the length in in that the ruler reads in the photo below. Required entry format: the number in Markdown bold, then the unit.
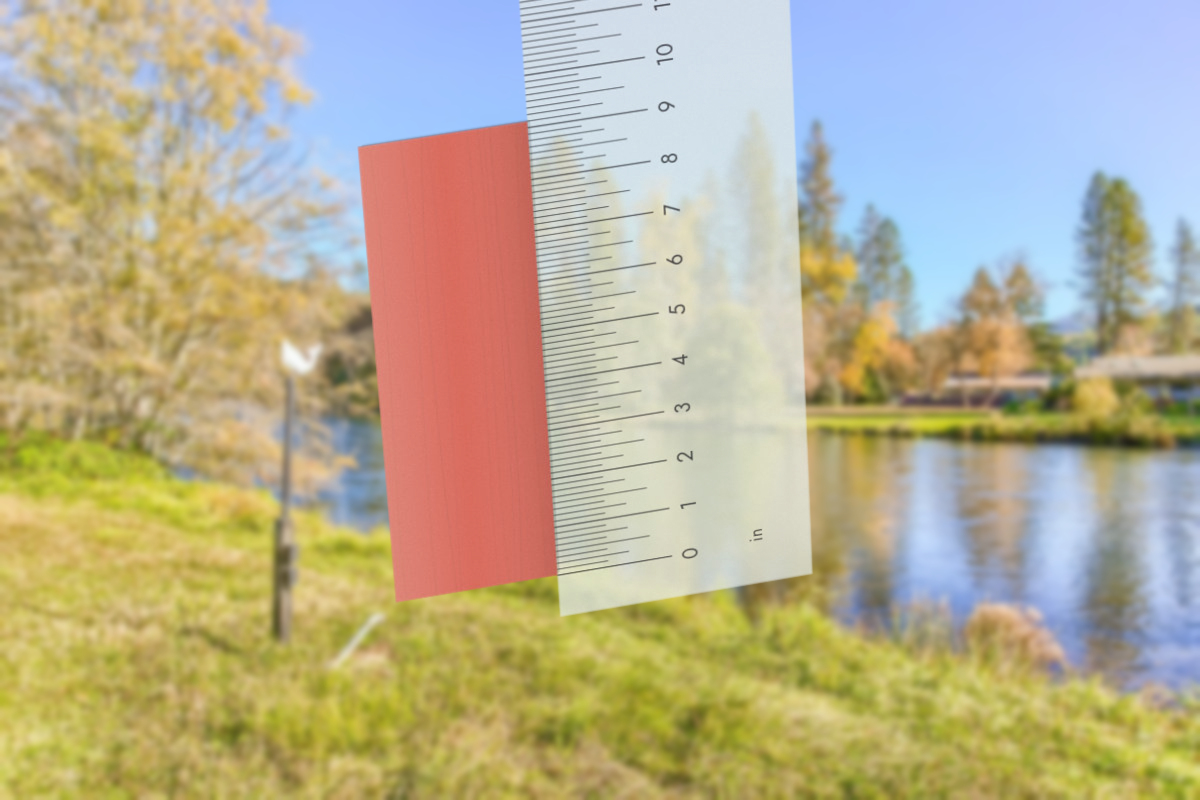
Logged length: **9.125** in
